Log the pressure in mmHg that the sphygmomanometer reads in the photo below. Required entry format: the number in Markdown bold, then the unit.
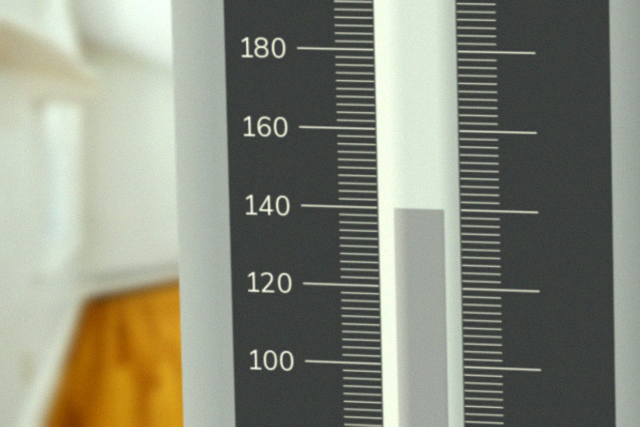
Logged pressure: **140** mmHg
